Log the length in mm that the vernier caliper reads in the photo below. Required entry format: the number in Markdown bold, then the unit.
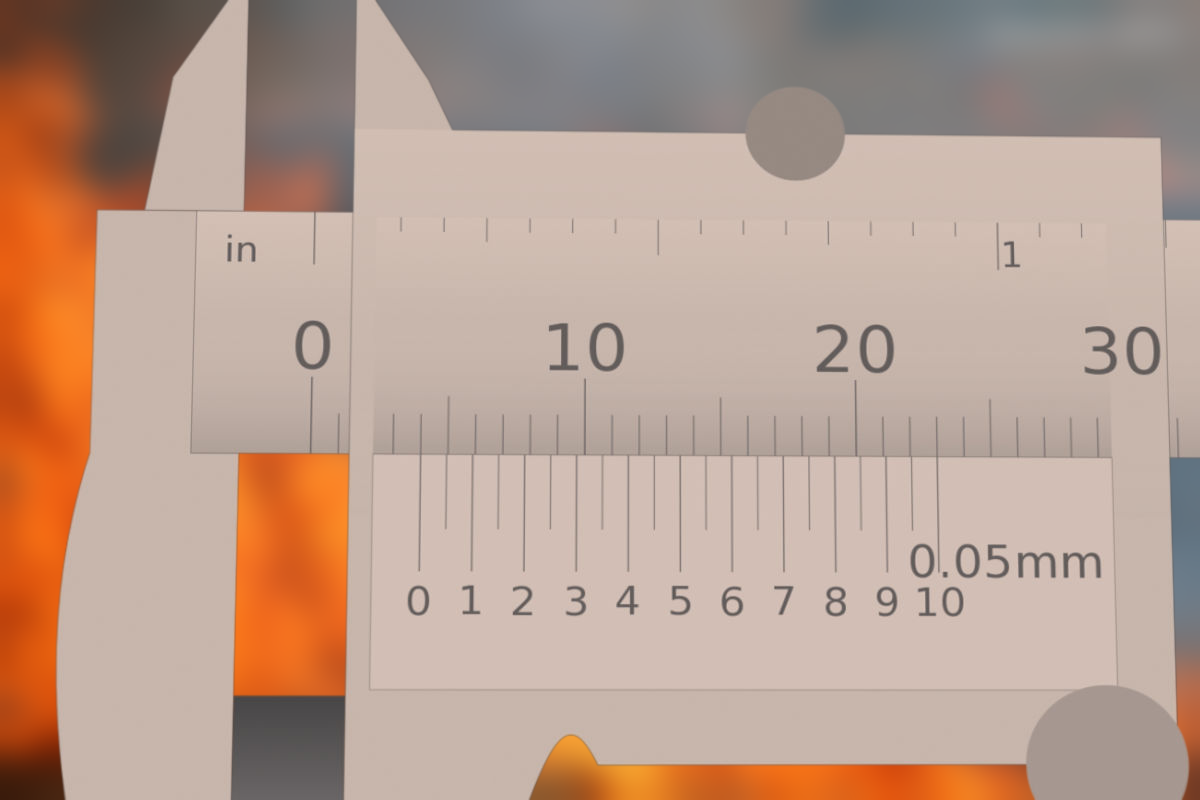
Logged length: **4.00** mm
